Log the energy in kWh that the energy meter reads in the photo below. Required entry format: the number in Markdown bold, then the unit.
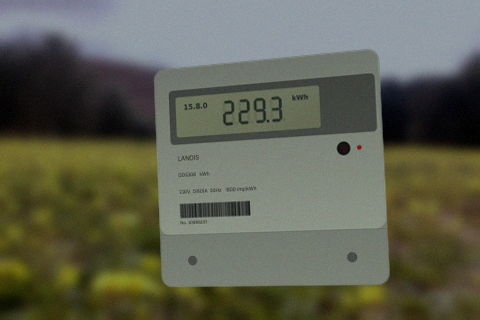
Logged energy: **229.3** kWh
